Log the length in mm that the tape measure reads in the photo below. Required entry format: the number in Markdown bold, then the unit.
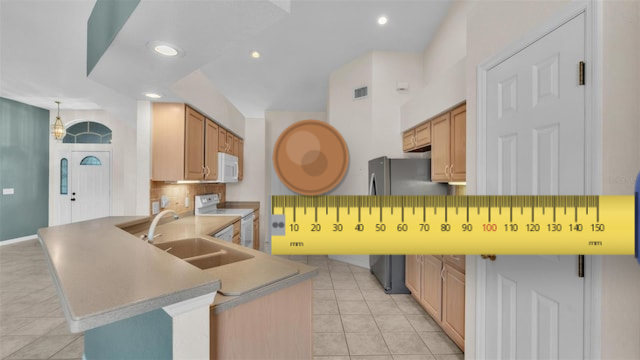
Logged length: **35** mm
